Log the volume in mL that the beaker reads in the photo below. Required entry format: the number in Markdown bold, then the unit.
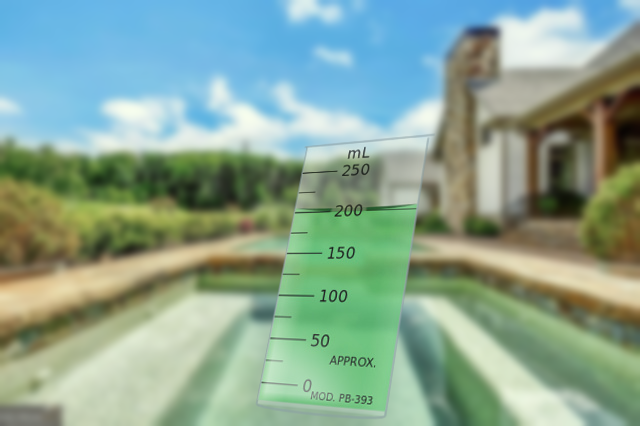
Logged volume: **200** mL
